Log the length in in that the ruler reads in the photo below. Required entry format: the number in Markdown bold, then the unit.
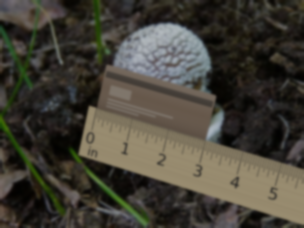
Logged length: **3** in
